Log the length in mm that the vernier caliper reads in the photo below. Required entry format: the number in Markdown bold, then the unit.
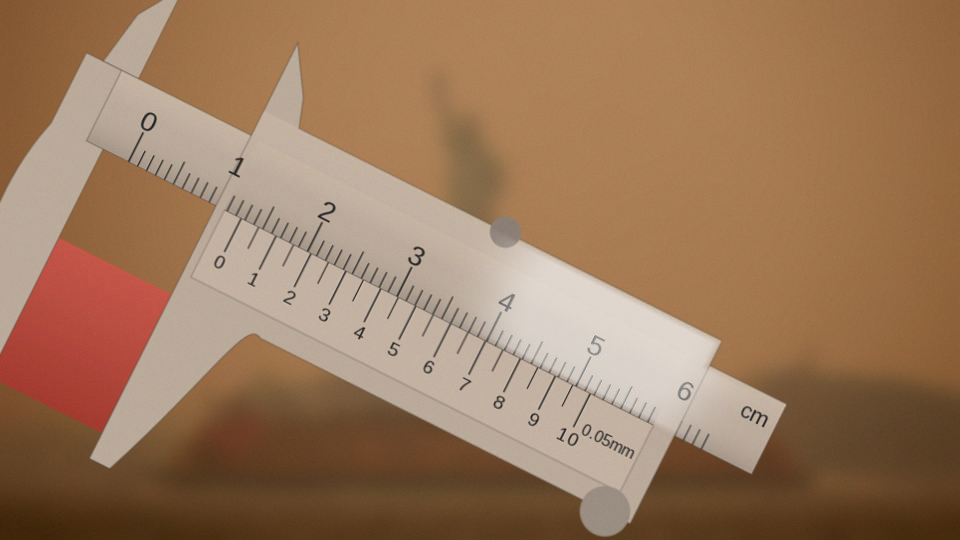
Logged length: **12.6** mm
